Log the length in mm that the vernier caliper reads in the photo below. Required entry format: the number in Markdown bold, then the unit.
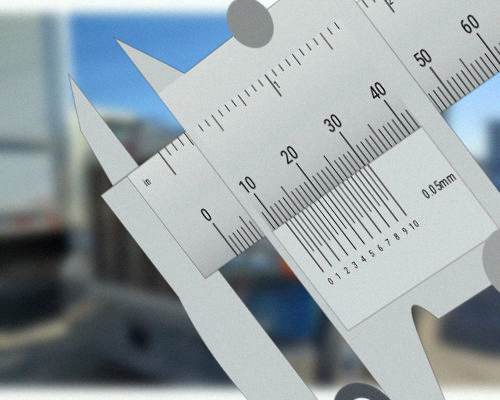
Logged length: **11.5** mm
